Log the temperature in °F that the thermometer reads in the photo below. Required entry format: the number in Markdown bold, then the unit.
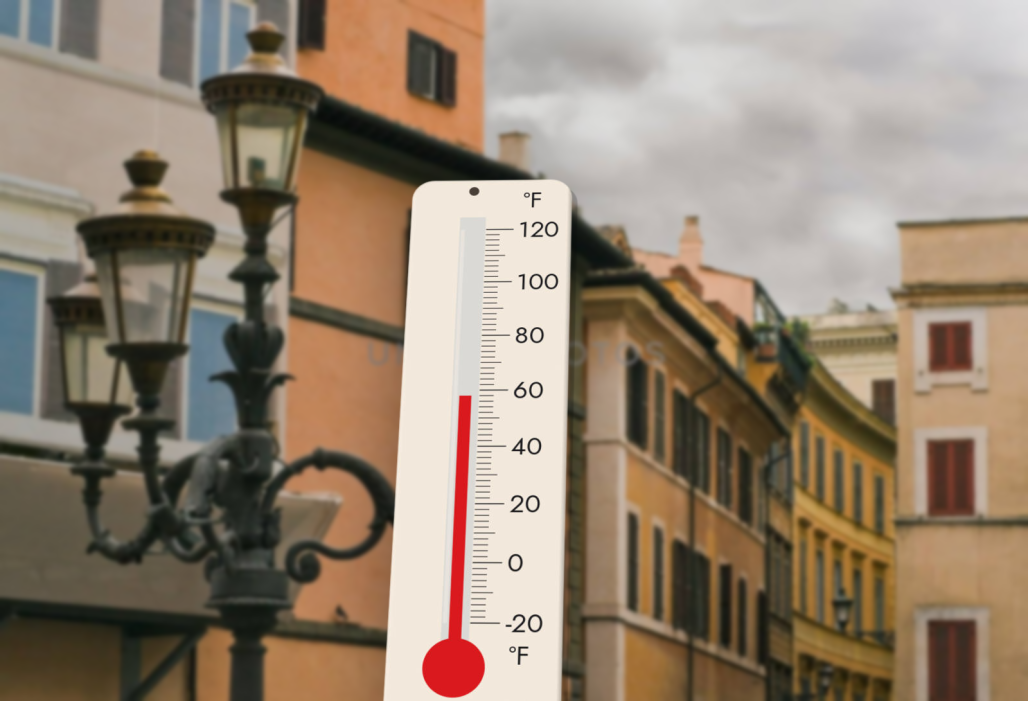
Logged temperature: **58** °F
